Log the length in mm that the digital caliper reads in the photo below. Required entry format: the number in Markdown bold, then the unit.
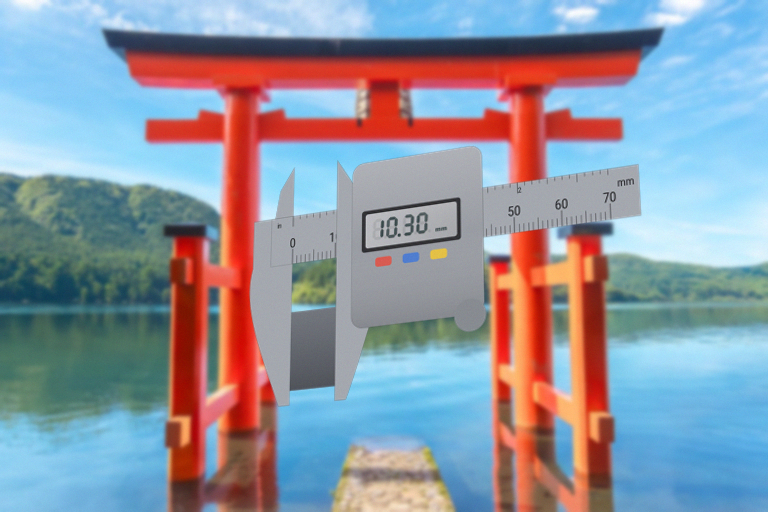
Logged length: **10.30** mm
